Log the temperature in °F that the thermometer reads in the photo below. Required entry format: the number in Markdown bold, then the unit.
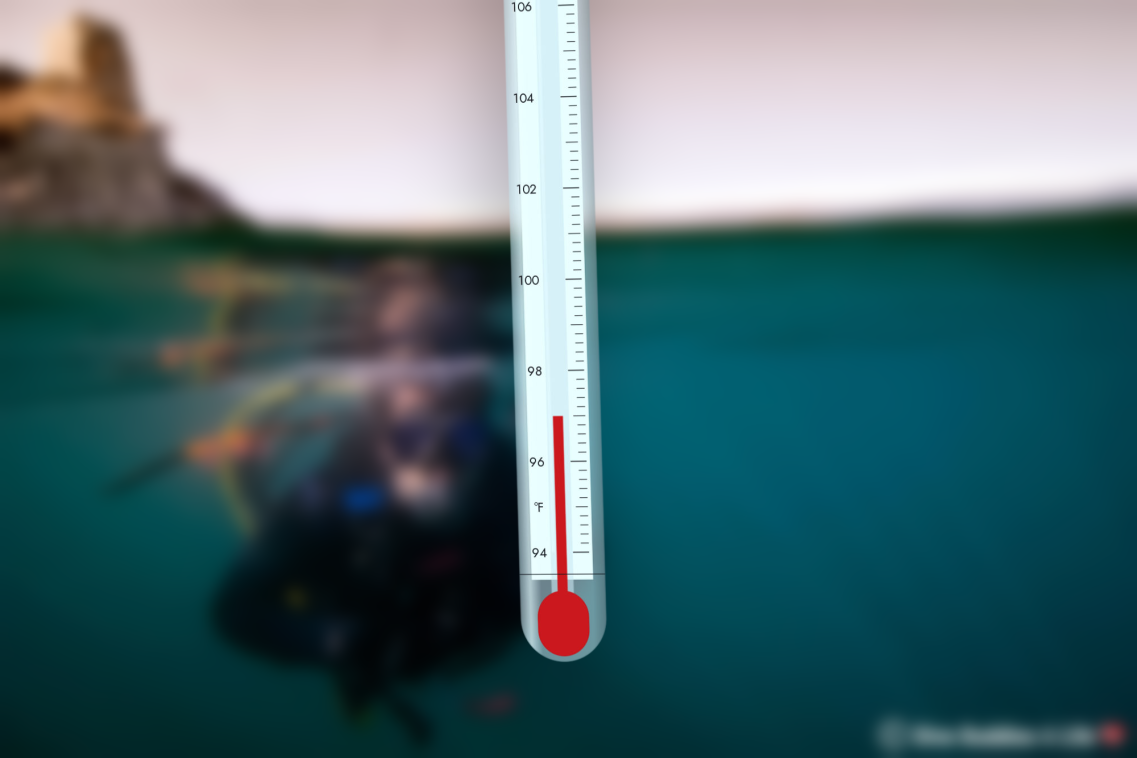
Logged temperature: **97** °F
